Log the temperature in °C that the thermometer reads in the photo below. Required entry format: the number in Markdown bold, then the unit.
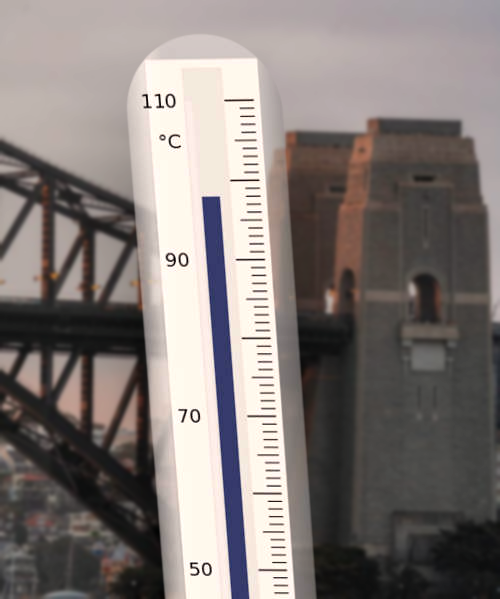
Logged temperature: **98** °C
